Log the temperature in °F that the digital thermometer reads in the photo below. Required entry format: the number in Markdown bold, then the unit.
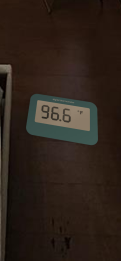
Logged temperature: **96.6** °F
